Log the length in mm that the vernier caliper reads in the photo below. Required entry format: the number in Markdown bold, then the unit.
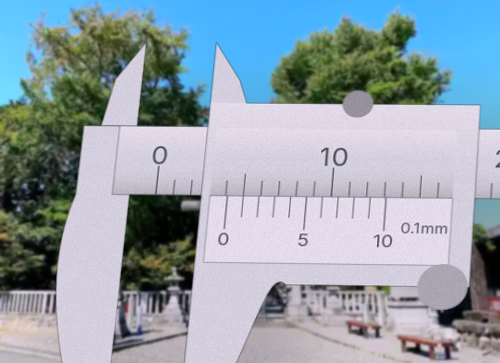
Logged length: **4.1** mm
